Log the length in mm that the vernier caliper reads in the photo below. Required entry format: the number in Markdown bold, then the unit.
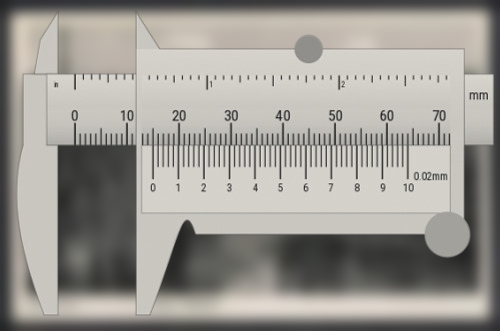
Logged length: **15.0** mm
